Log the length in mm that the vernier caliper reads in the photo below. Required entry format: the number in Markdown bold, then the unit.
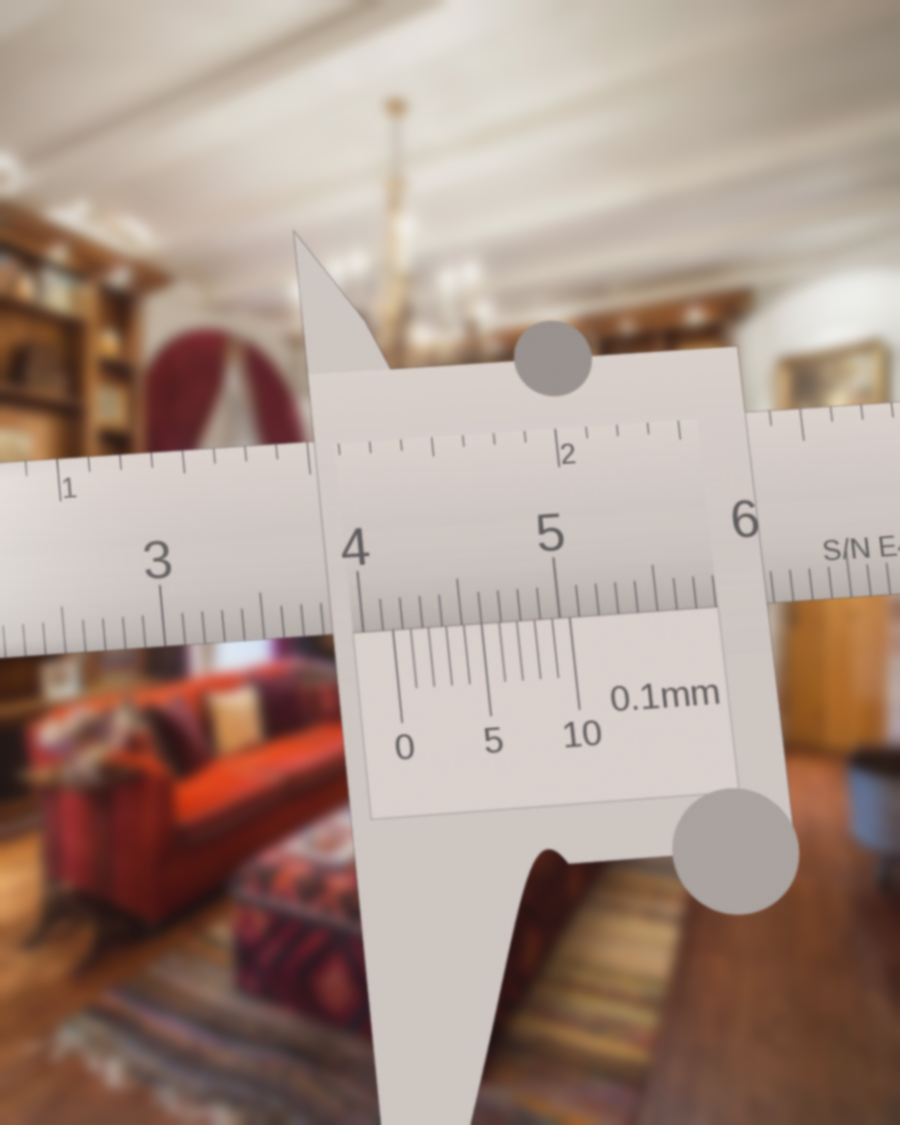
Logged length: **41.5** mm
